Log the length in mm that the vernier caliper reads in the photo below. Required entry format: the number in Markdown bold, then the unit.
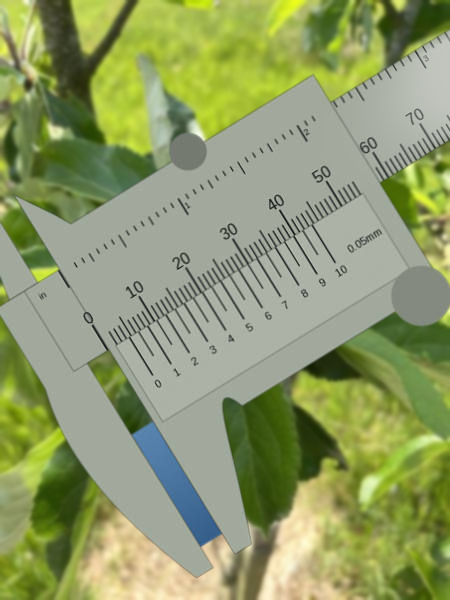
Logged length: **4.6** mm
